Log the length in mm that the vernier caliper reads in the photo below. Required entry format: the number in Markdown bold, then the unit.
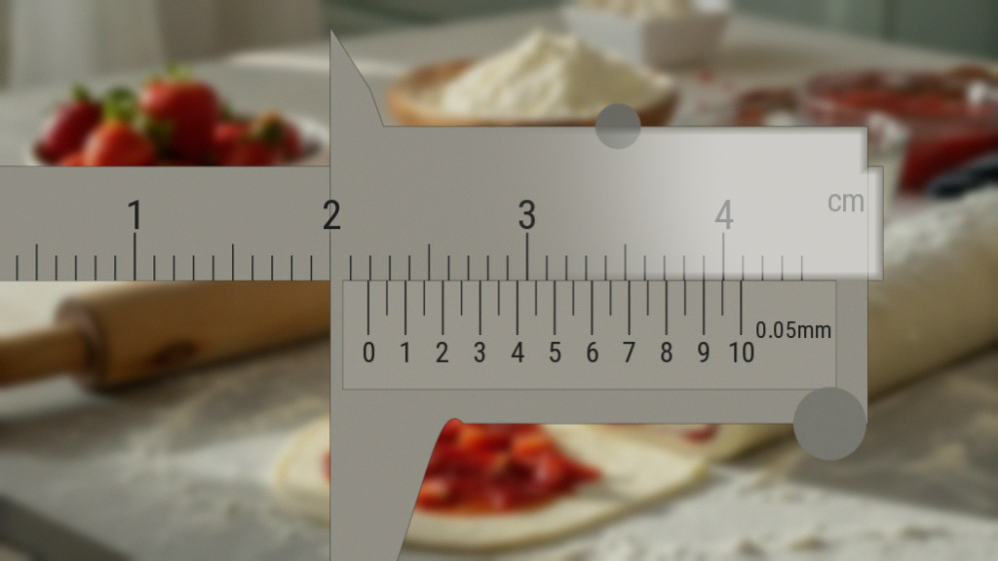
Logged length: **21.9** mm
